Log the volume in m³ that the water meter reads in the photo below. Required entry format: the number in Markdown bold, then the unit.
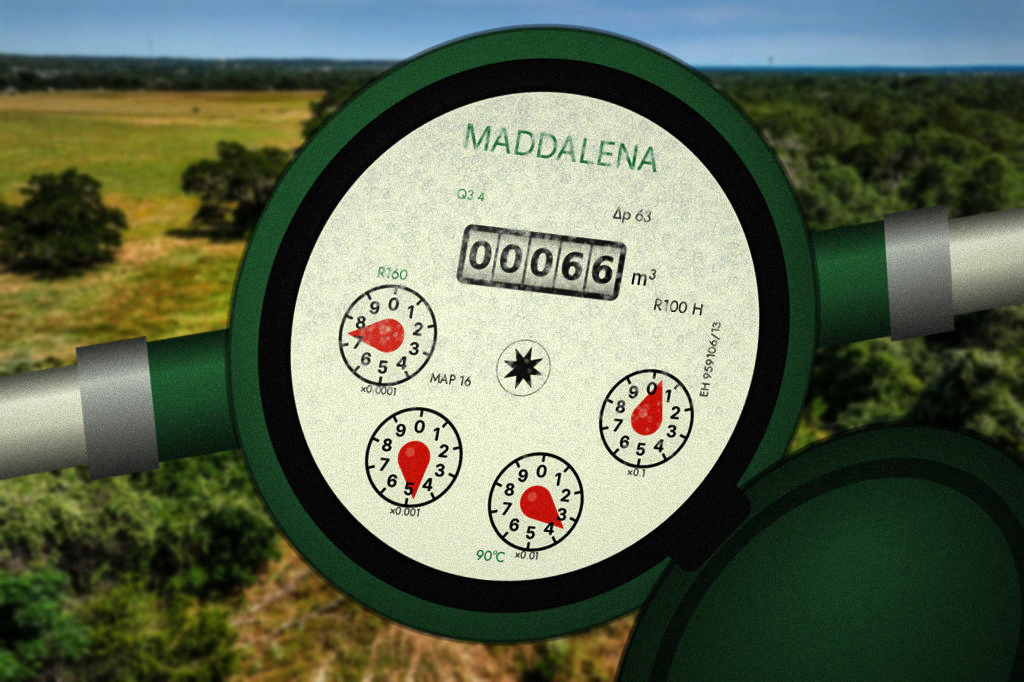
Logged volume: **66.0347** m³
